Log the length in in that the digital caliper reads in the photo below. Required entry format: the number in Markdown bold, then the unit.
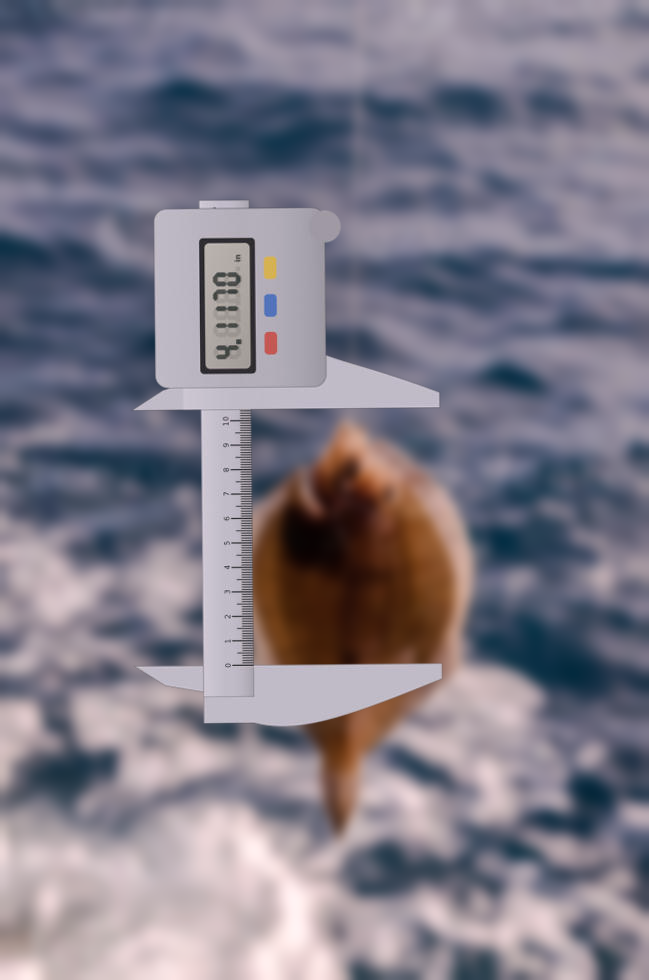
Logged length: **4.1170** in
